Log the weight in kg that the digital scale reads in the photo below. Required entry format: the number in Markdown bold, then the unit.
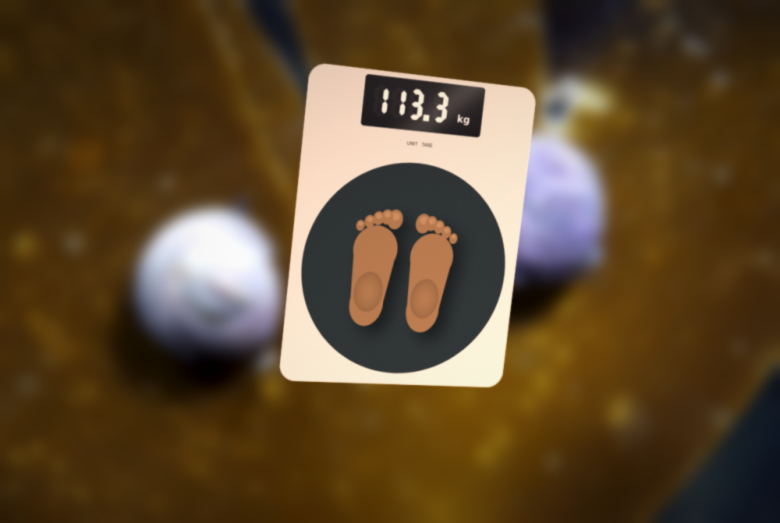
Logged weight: **113.3** kg
